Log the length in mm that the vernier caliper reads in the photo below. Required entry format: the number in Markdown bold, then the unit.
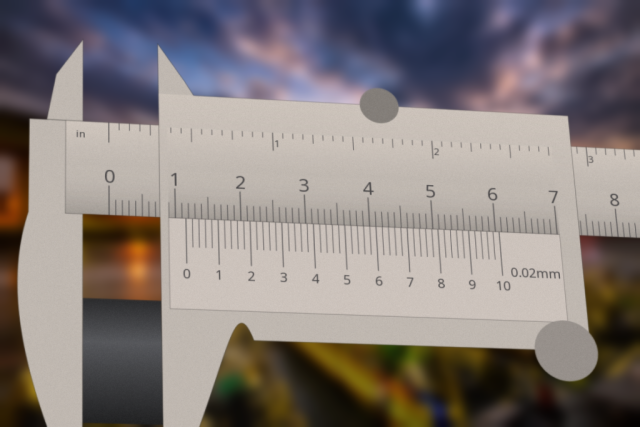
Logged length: **11.6** mm
